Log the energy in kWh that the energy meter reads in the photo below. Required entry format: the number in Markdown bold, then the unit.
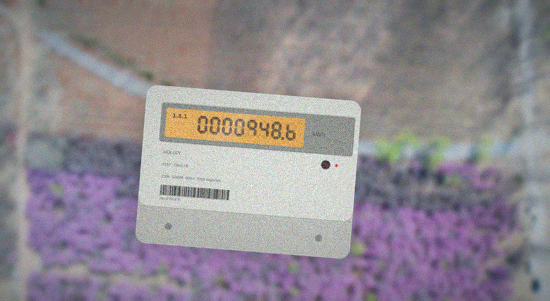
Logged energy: **948.6** kWh
